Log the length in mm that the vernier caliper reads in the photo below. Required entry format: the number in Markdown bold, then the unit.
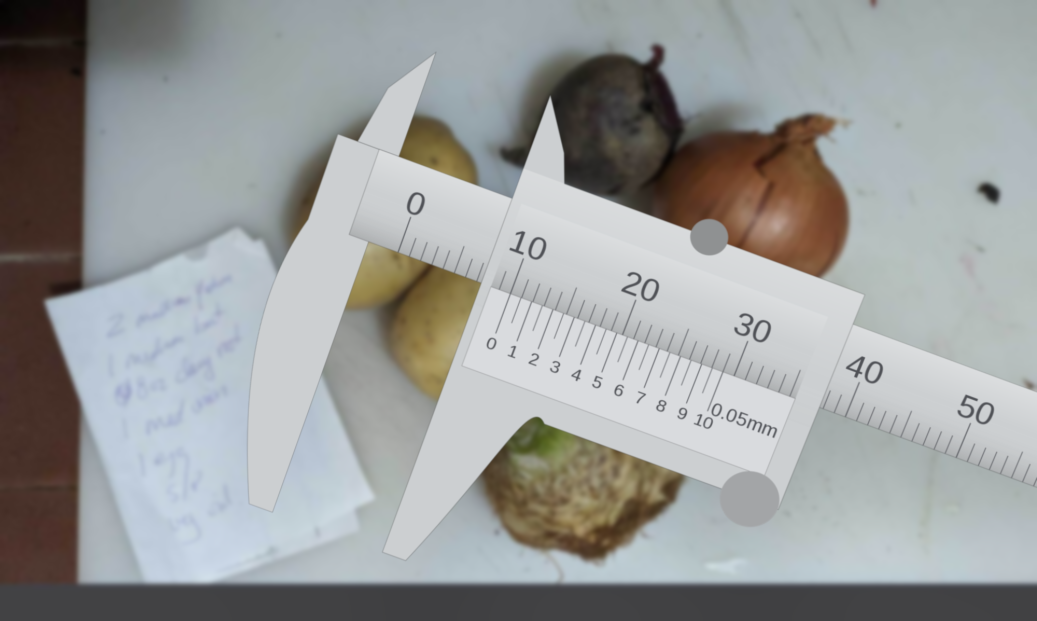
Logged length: **10.0** mm
